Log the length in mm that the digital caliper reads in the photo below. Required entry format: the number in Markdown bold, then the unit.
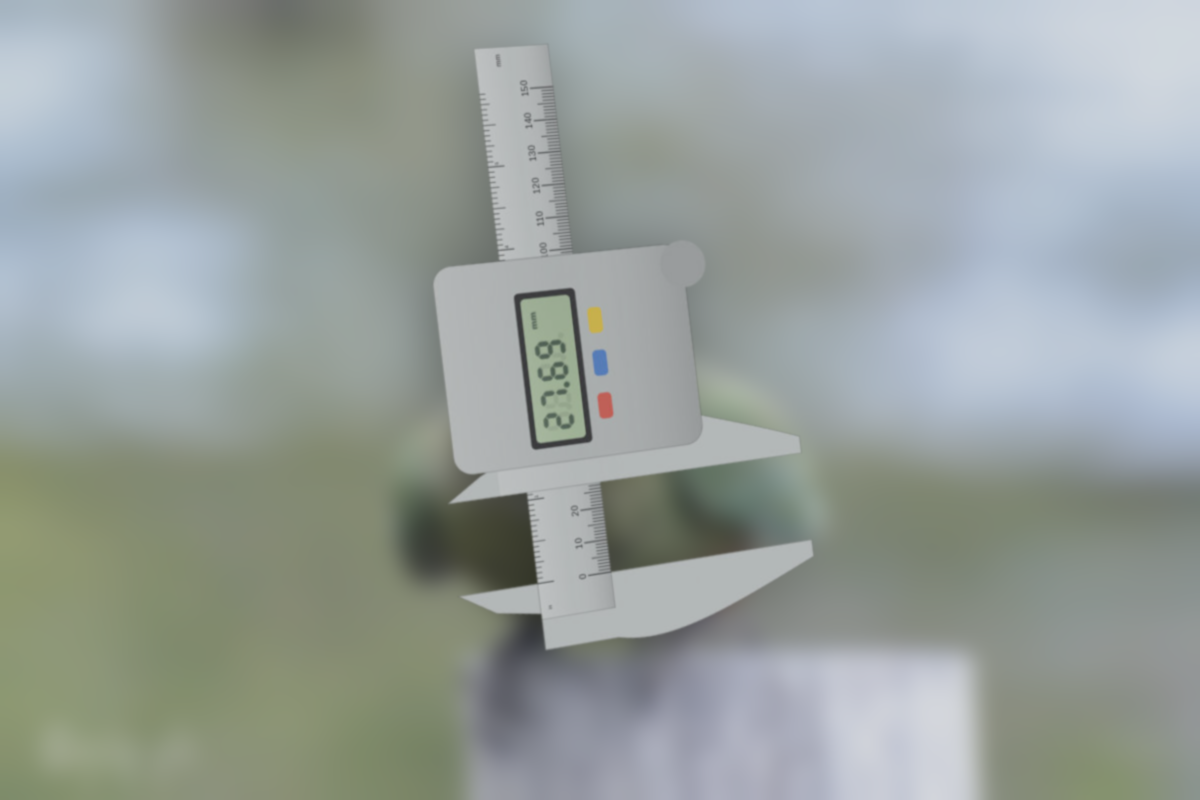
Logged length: **27.69** mm
